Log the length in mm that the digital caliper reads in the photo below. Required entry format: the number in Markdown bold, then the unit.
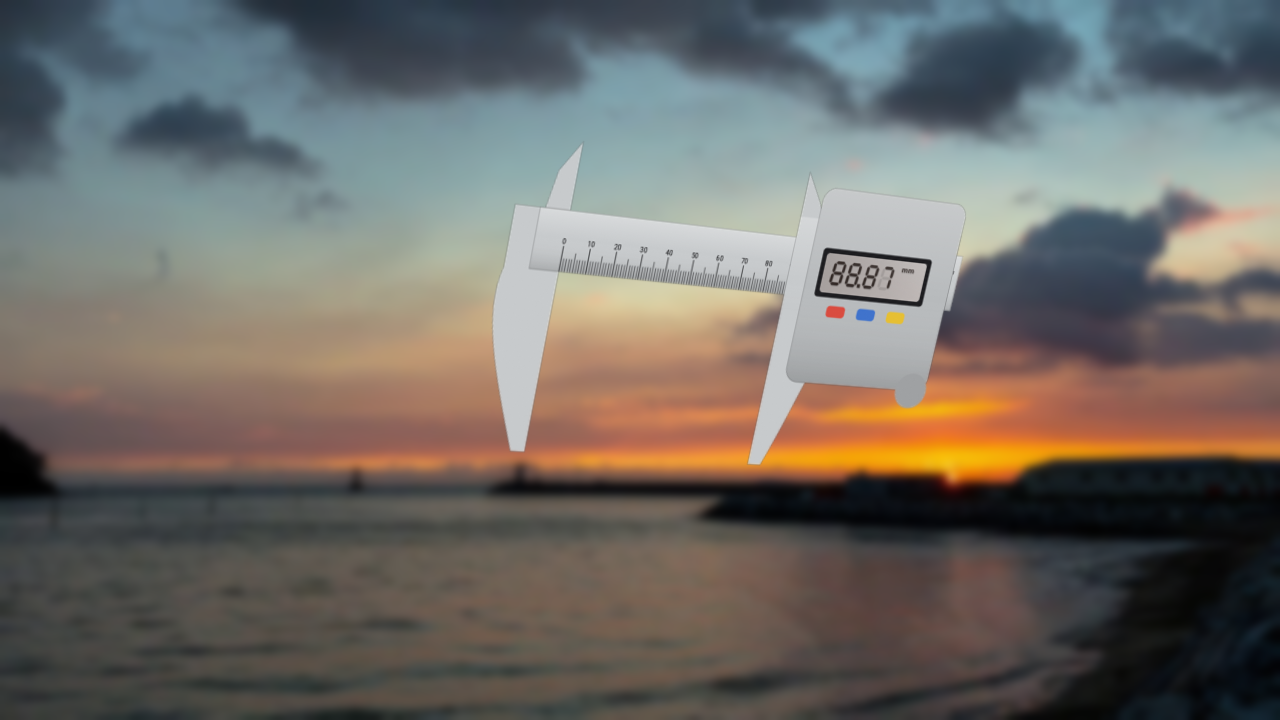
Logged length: **88.87** mm
